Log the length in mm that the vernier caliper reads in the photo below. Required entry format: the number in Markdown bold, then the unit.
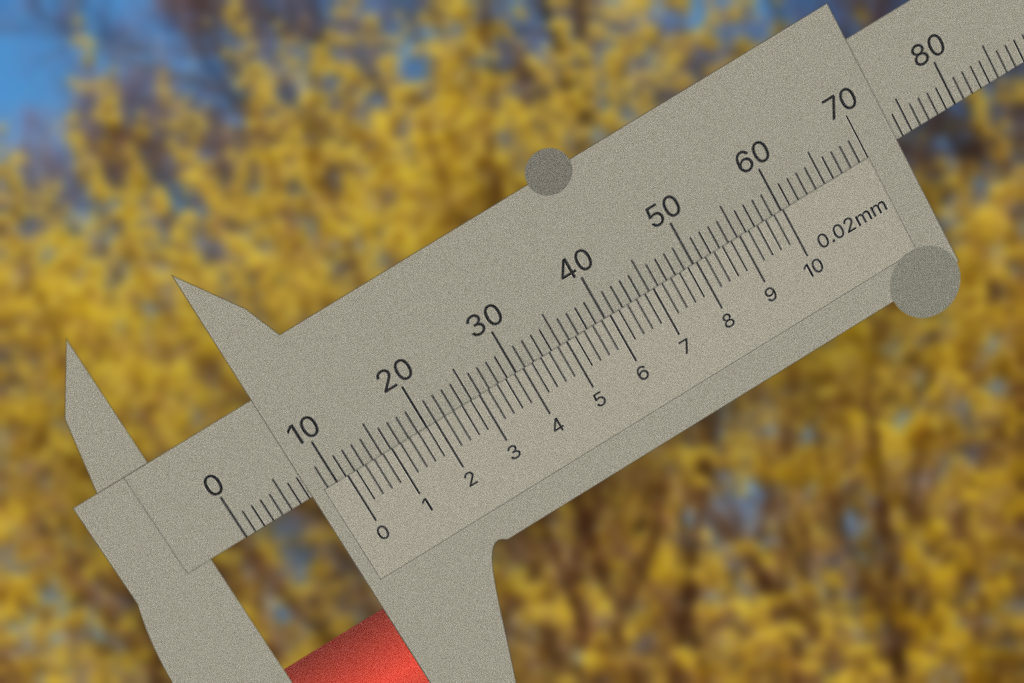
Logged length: **11.2** mm
